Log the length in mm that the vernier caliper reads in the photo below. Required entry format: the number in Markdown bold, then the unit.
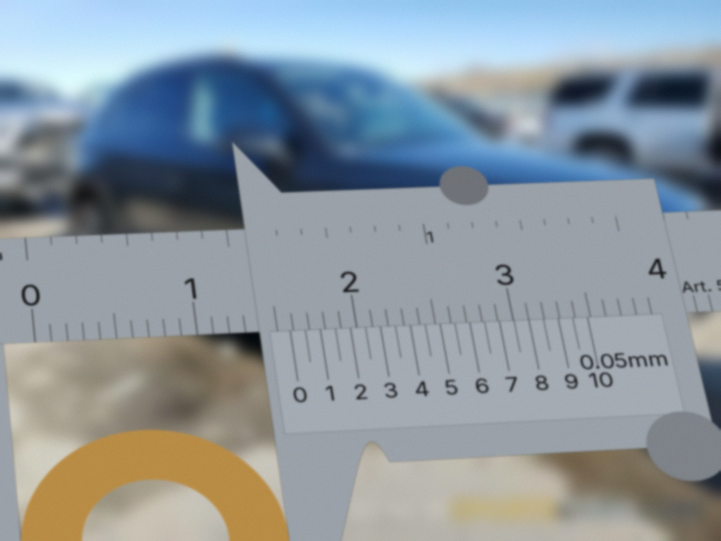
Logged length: **15.8** mm
